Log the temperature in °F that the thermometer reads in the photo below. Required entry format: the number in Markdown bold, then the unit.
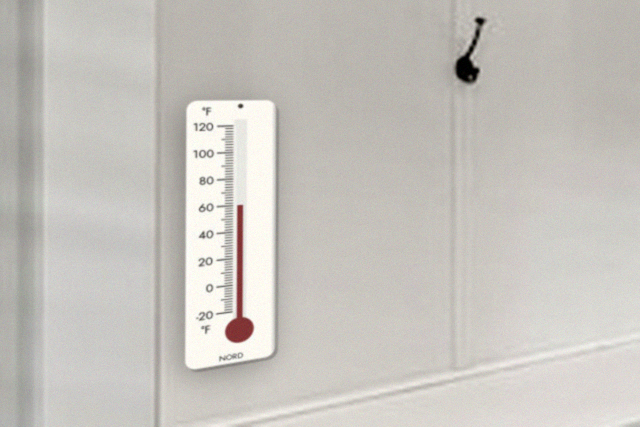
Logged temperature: **60** °F
